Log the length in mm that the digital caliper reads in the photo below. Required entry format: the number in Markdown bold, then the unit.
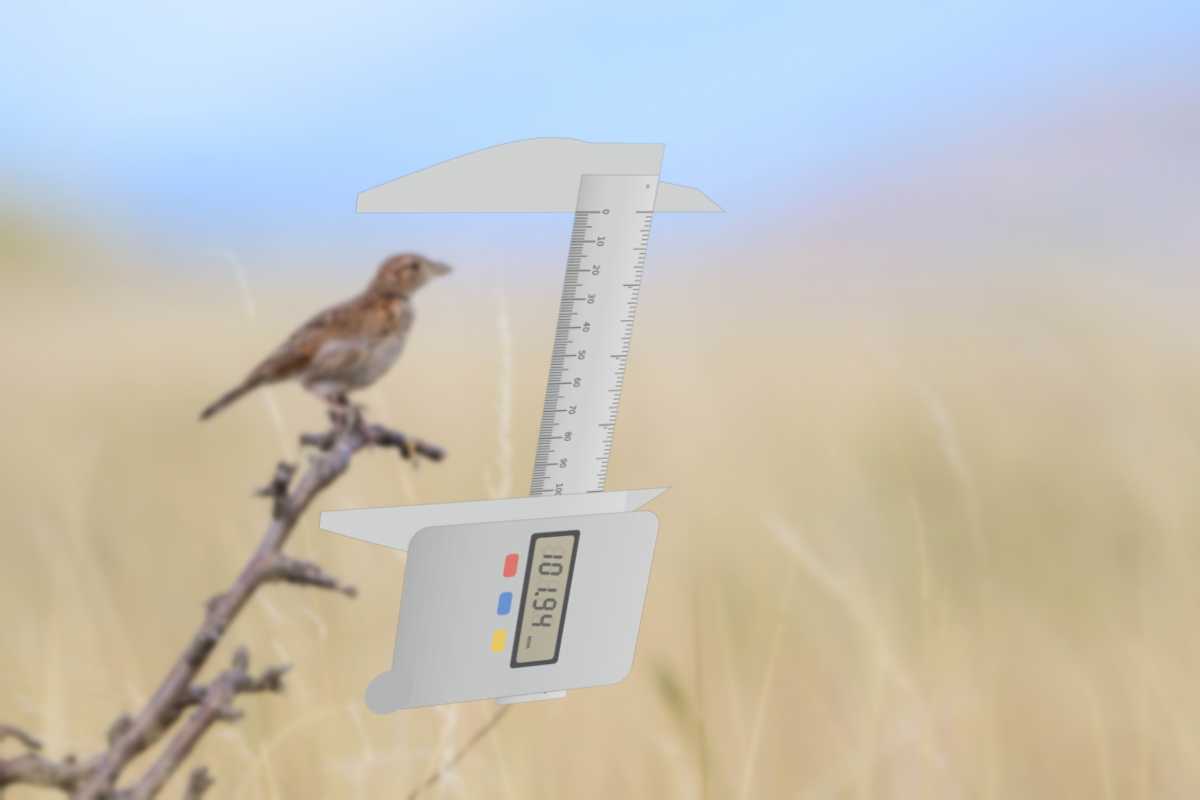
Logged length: **101.94** mm
